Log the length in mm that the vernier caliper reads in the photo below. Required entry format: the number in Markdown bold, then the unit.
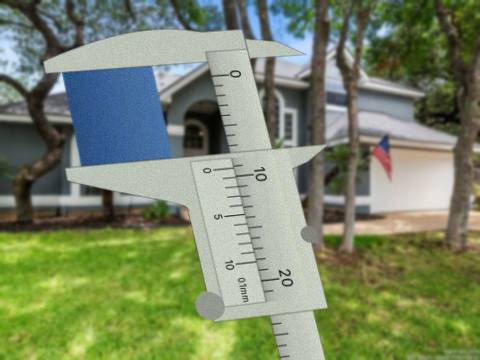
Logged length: **9.2** mm
